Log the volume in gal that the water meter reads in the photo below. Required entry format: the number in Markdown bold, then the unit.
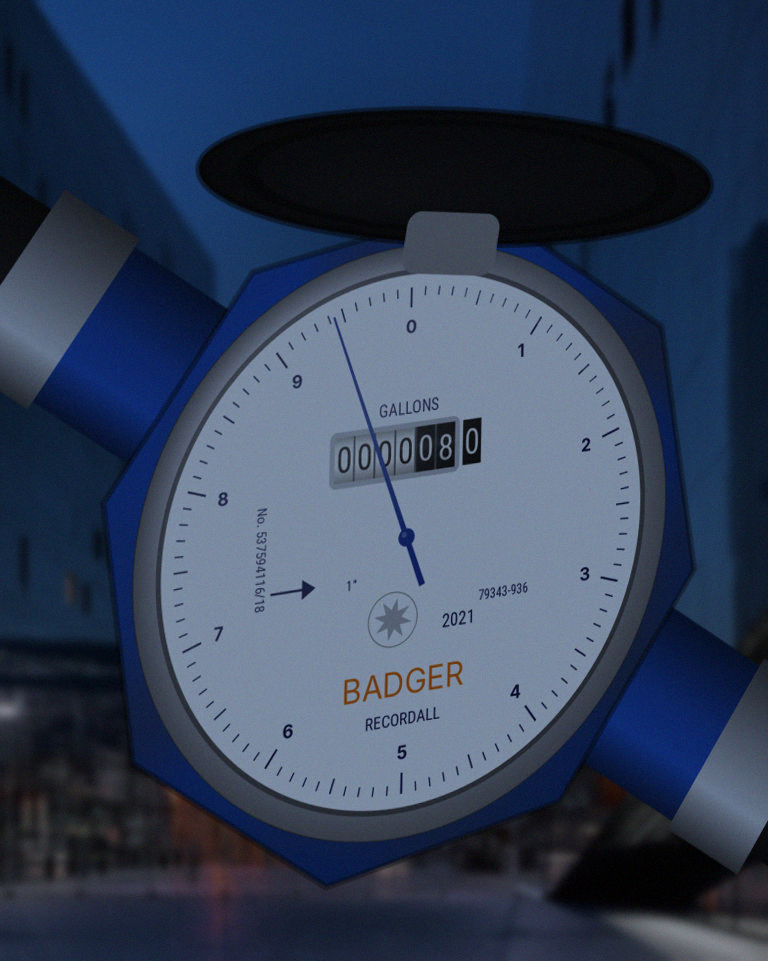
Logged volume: **79.4** gal
